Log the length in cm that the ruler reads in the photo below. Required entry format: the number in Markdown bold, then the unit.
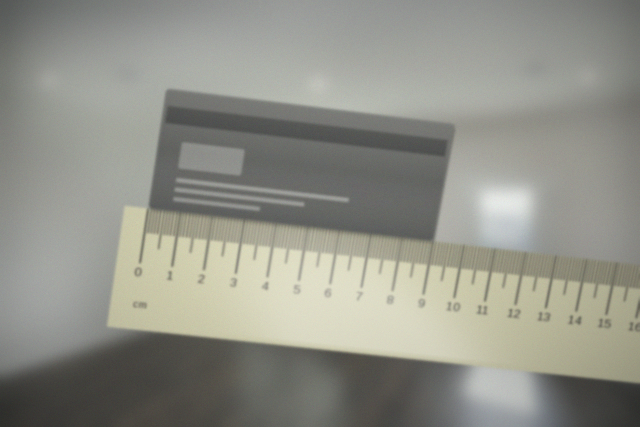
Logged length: **9** cm
